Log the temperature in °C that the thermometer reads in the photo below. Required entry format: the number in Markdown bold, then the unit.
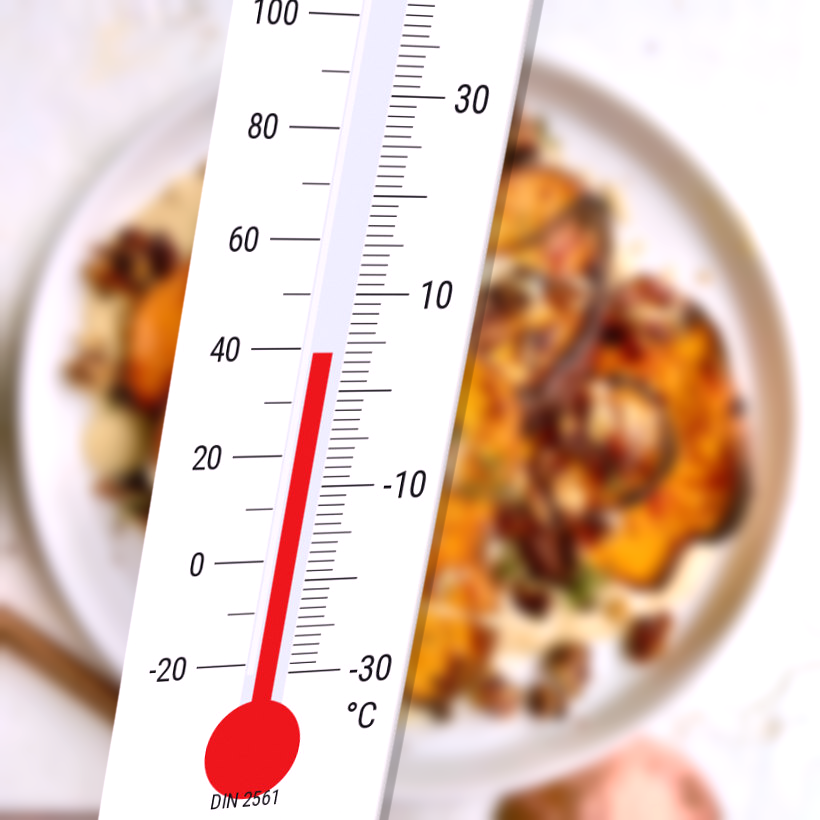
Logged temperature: **4** °C
